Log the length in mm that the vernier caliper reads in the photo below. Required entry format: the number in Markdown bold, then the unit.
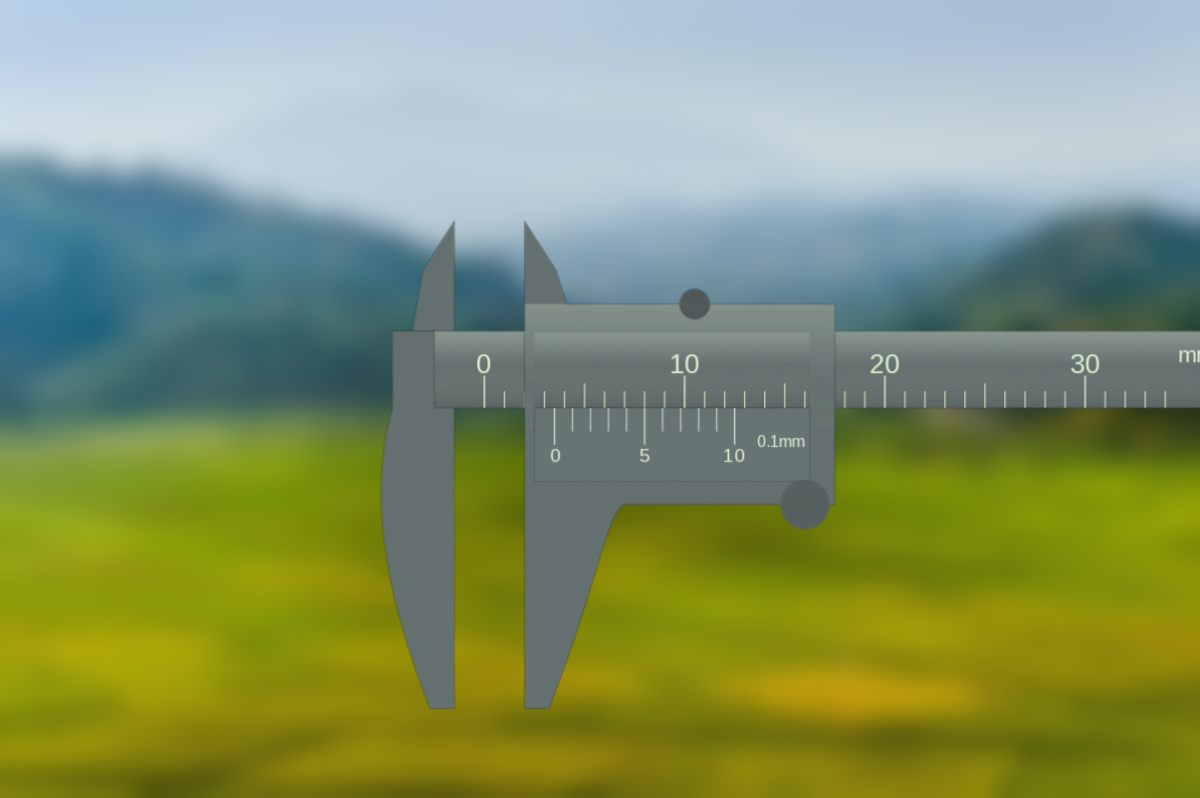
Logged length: **3.5** mm
